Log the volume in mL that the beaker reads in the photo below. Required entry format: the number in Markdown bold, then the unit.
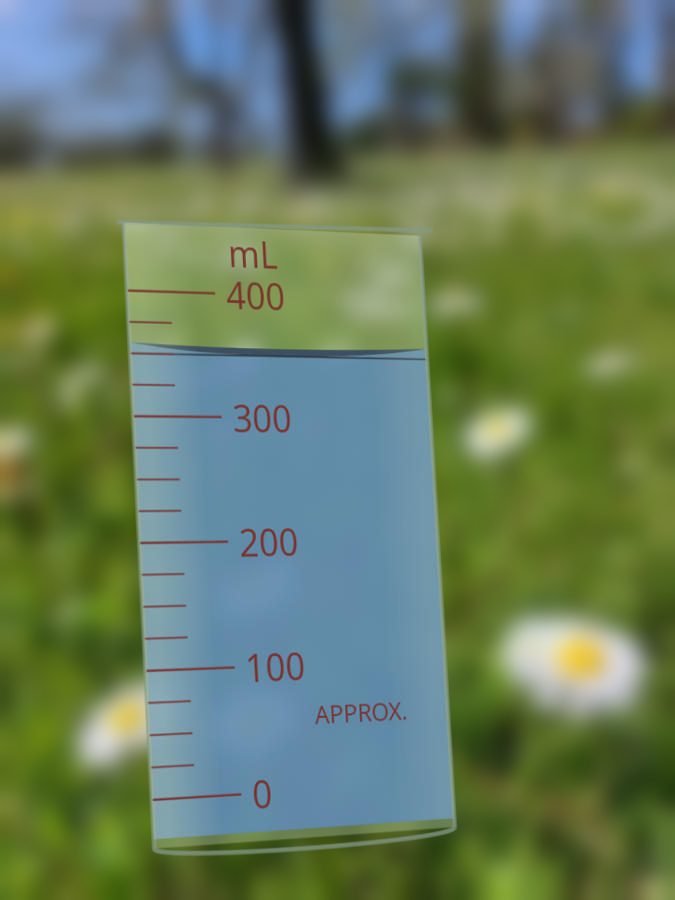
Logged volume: **350** mL
